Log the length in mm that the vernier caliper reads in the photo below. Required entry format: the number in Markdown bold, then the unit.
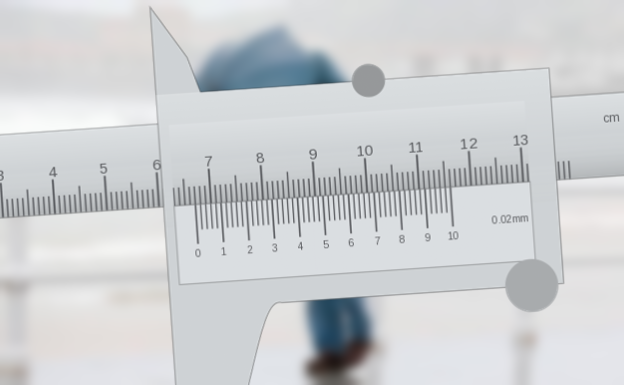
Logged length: **67.0** mm
